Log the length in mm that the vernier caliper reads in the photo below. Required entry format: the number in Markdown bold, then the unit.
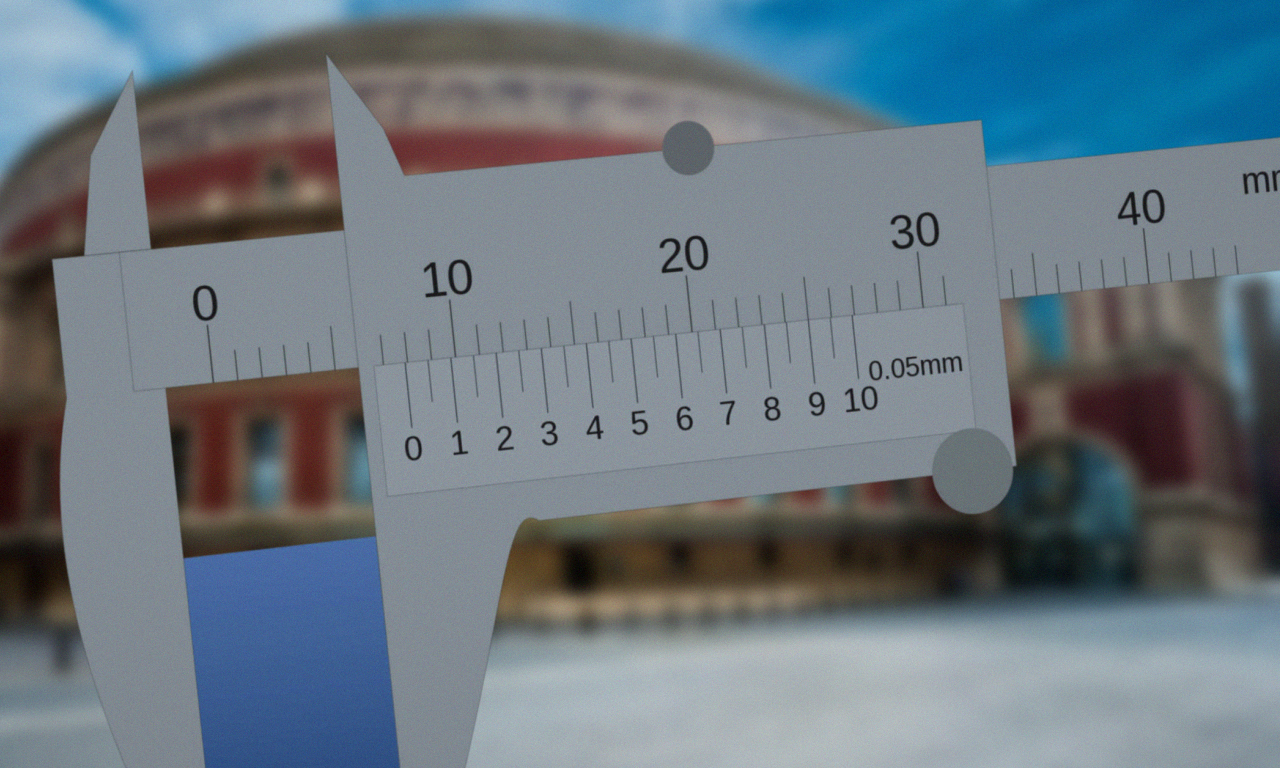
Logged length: **7.9** mm
